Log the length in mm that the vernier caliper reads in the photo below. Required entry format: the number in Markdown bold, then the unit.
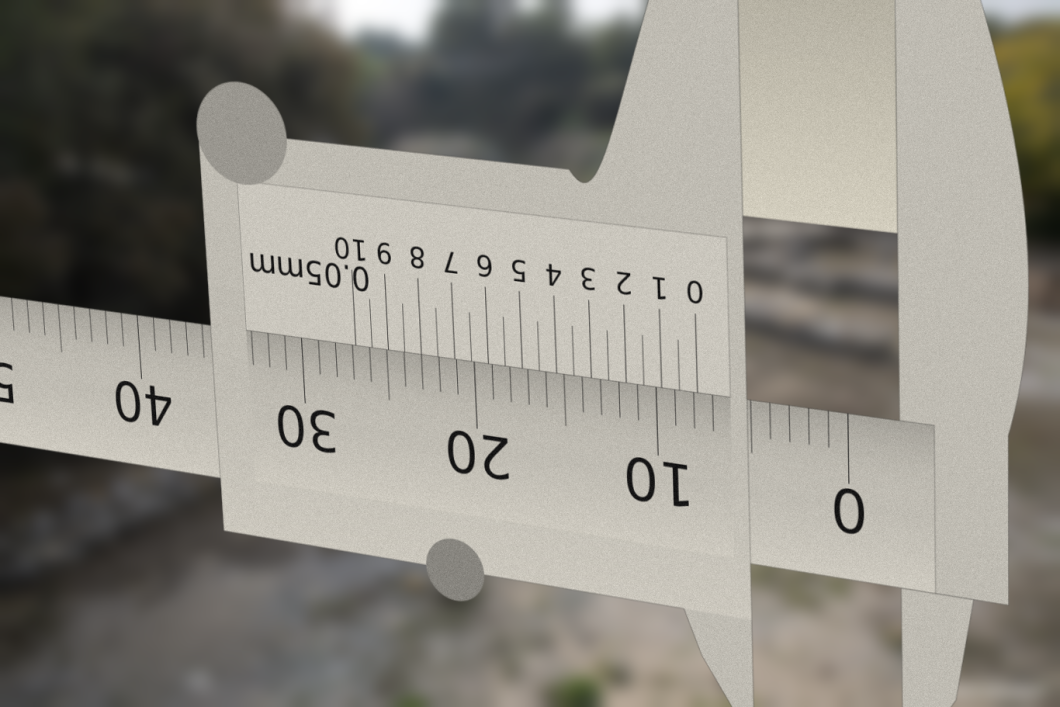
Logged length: **7.8** mm
